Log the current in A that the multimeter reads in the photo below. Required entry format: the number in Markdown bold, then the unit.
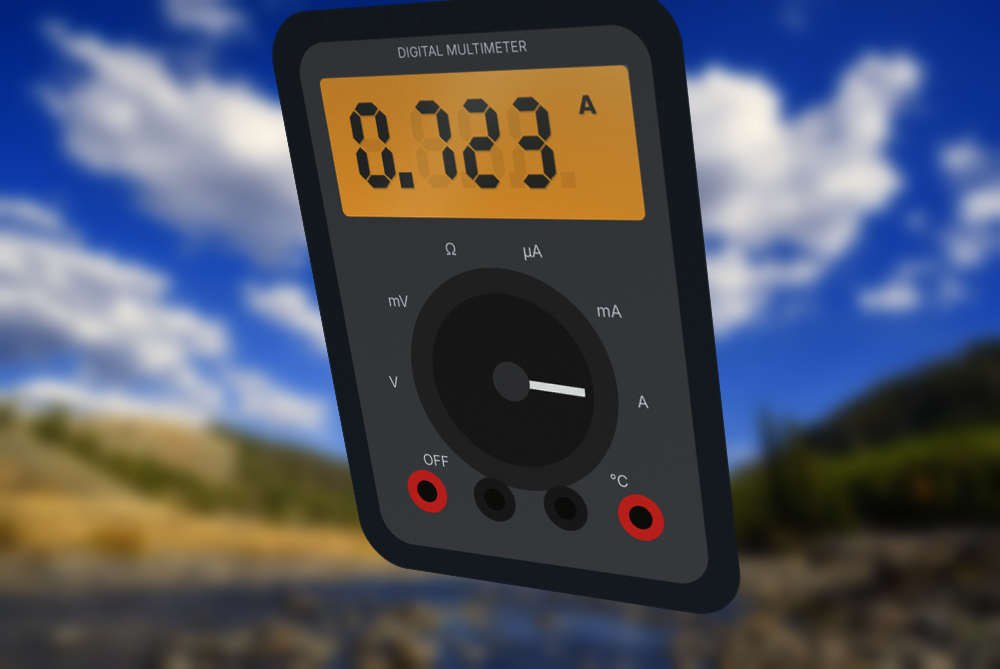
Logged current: **0.723** A
